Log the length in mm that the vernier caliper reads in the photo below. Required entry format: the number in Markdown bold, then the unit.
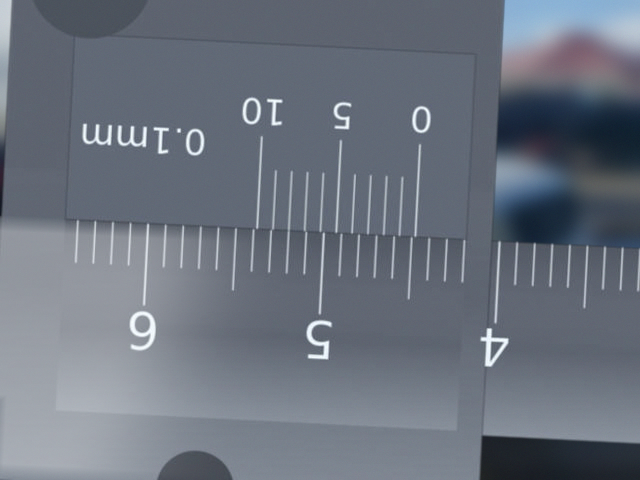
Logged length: **44.8** mm
